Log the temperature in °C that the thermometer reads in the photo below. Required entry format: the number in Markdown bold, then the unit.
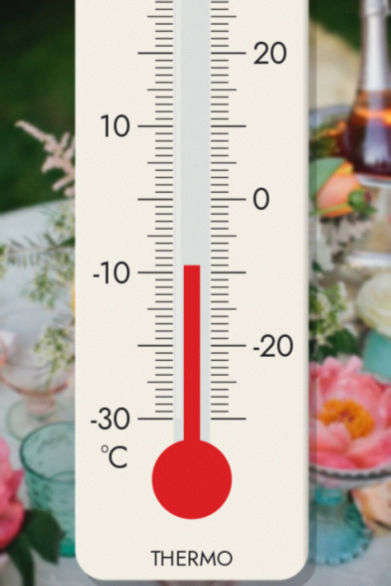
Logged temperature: **-9** °C
